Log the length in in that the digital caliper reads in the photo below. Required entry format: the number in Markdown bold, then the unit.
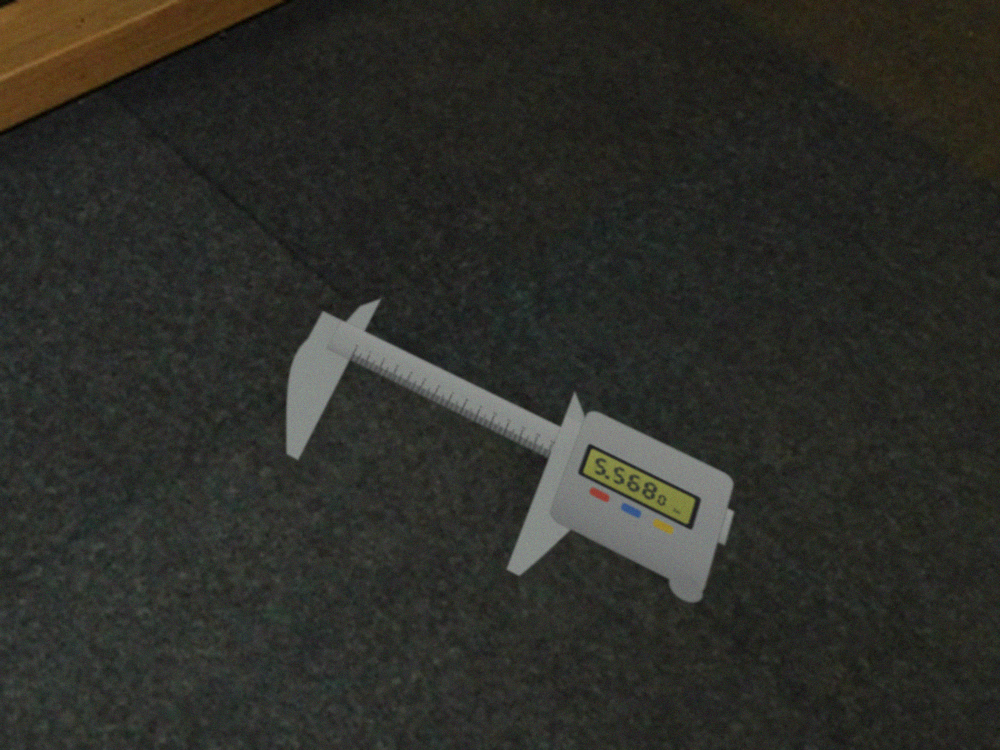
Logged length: **5.5680** in
